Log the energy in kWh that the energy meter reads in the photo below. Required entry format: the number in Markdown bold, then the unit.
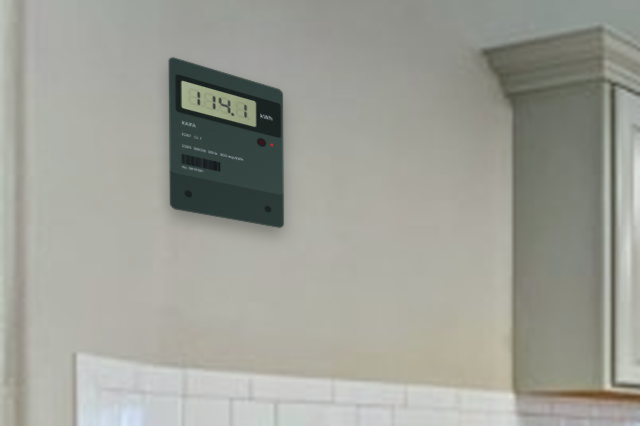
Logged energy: **114.1** kWh
